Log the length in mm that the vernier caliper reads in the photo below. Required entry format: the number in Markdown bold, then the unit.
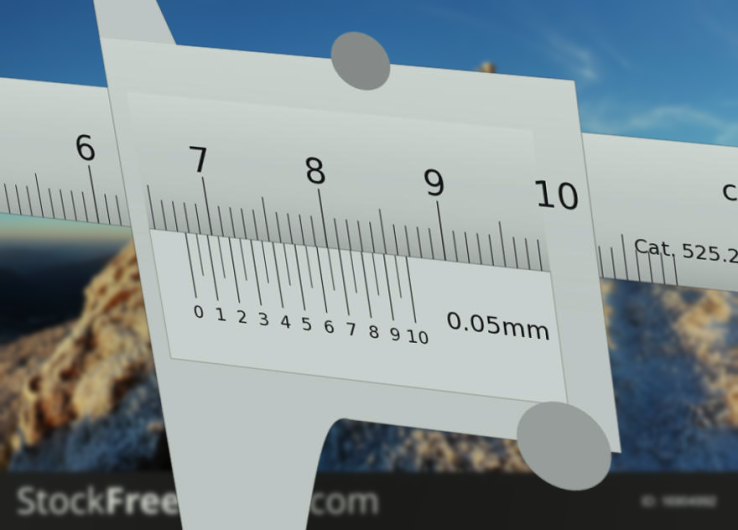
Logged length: **67.7** mm
